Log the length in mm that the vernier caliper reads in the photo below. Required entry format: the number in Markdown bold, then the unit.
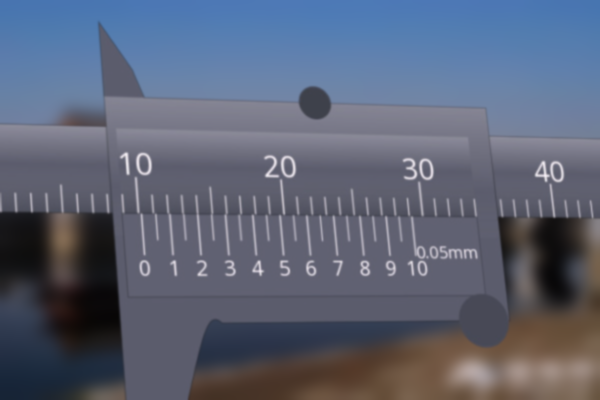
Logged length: **10.2** mm
